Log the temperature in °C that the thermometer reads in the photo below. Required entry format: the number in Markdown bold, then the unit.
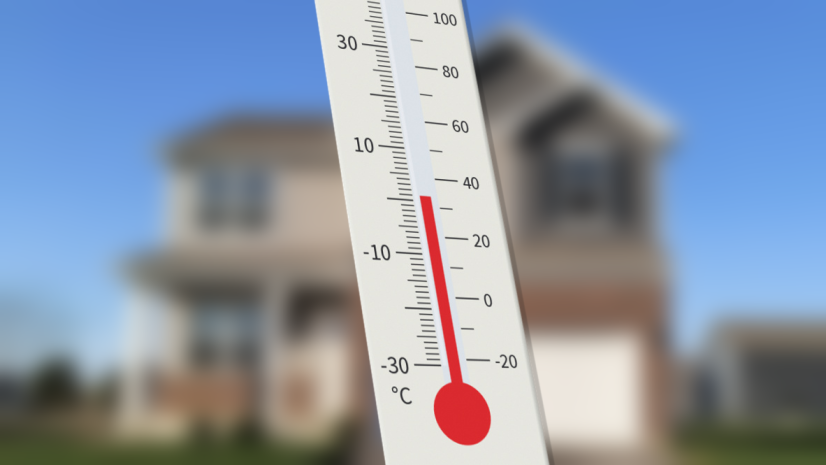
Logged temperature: **1** °C
